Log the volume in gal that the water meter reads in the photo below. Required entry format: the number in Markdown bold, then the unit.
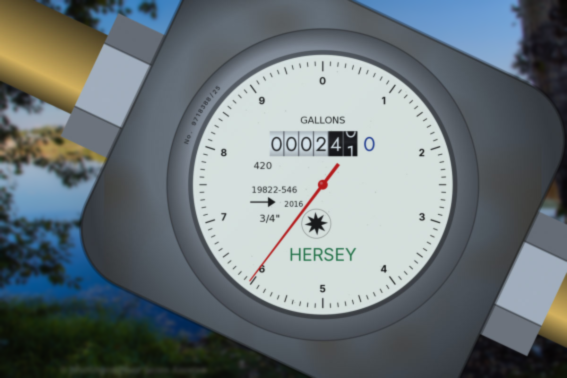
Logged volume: **2406.0** gal
